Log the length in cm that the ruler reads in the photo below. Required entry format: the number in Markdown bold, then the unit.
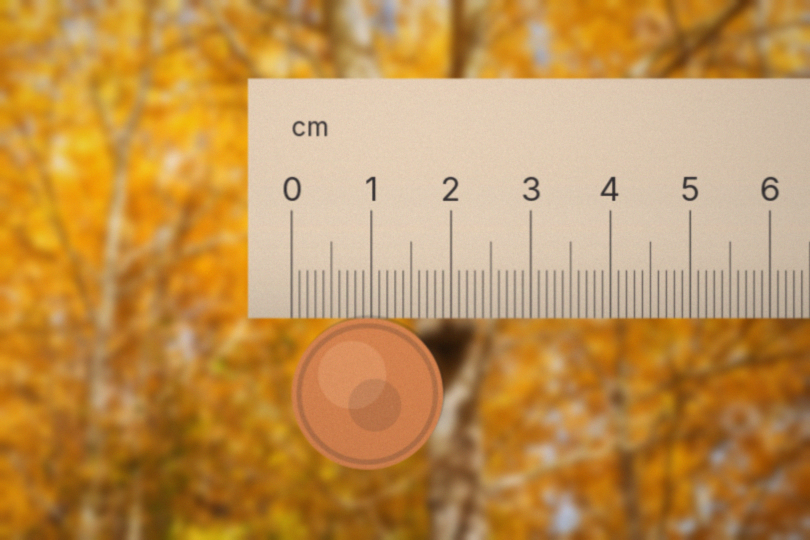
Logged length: **1.9** cm
